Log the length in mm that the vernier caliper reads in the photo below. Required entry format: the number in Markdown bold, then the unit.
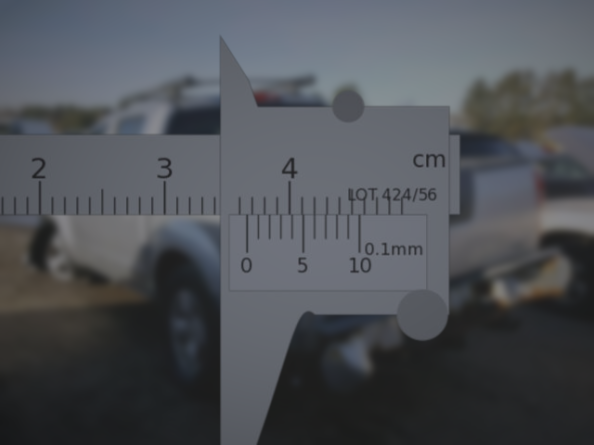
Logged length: **36.6** mm
